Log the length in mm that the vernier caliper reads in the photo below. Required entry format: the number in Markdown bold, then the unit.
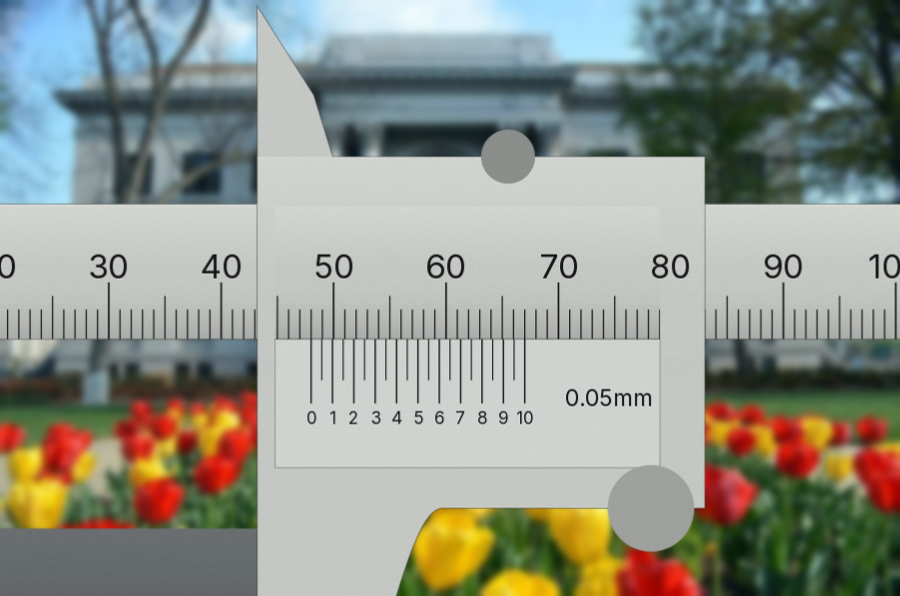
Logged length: **48.0** mm
